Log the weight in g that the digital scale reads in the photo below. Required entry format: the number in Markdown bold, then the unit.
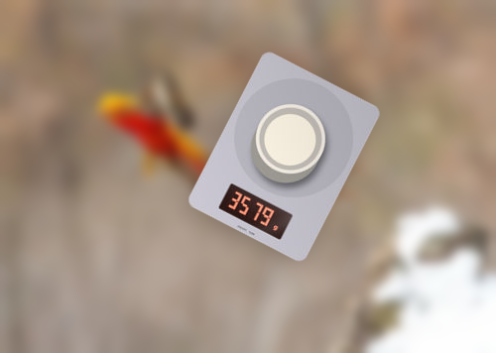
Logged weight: **3579** g
